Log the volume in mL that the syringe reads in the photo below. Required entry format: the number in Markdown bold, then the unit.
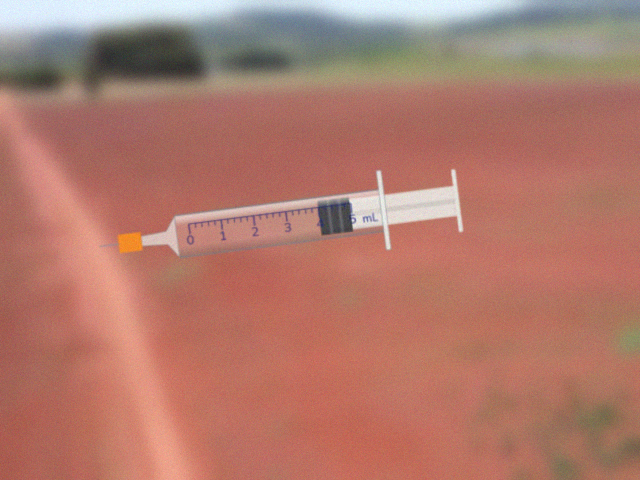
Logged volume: **4** mL
